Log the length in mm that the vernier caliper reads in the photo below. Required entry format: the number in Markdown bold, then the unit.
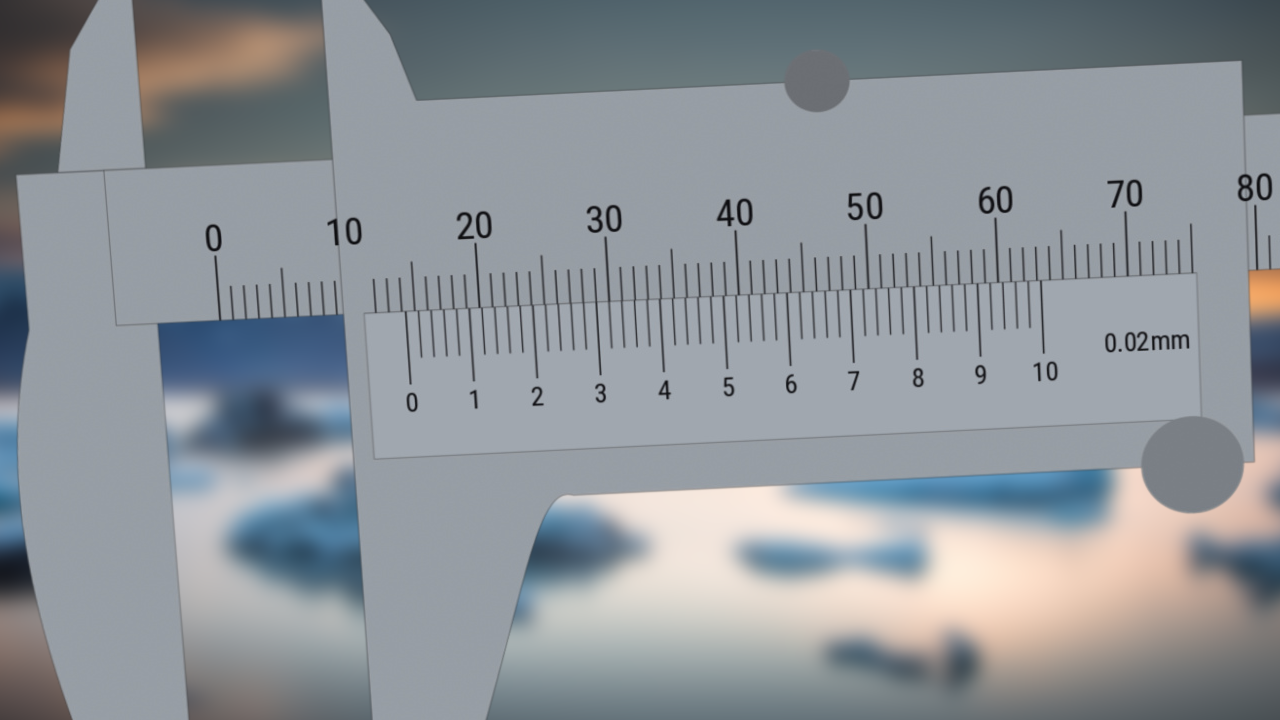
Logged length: **14.3** mm
